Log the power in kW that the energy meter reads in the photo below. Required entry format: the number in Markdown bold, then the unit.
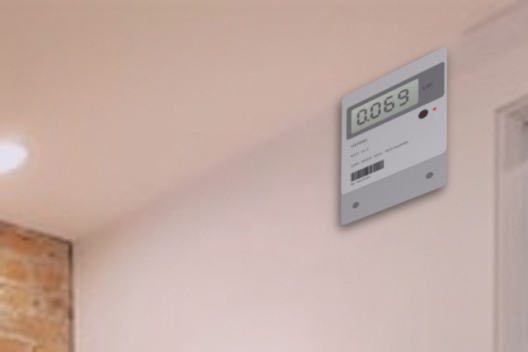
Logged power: **0.069** kW
